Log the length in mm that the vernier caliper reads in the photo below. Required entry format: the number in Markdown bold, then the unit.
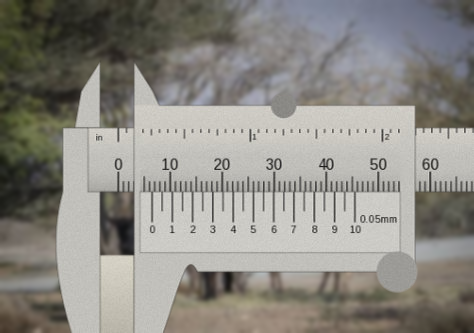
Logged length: **6.5** mm
